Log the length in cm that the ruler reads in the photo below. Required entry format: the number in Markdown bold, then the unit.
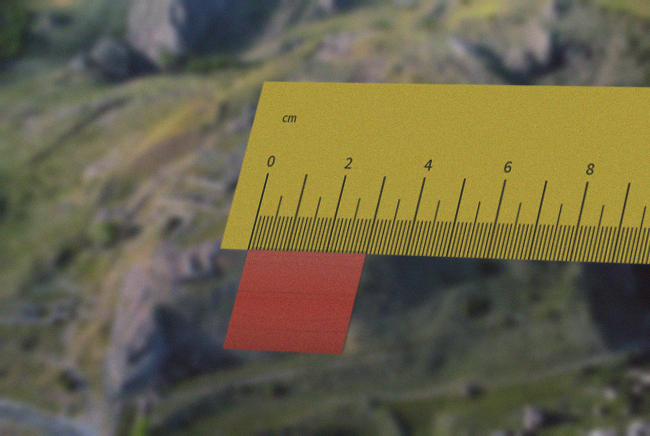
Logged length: **3** cm
